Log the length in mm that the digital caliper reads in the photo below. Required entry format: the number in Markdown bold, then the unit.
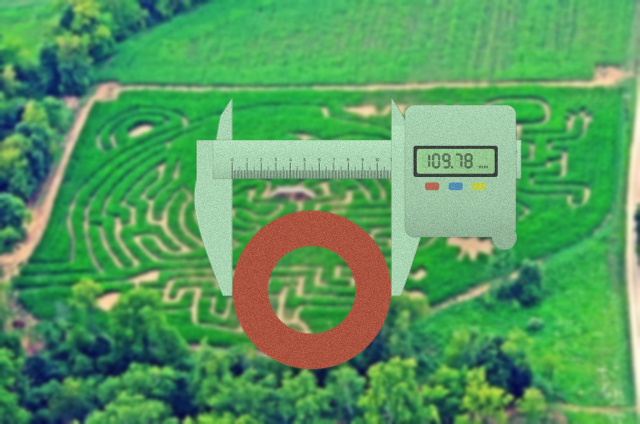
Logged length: **109.78** mm
